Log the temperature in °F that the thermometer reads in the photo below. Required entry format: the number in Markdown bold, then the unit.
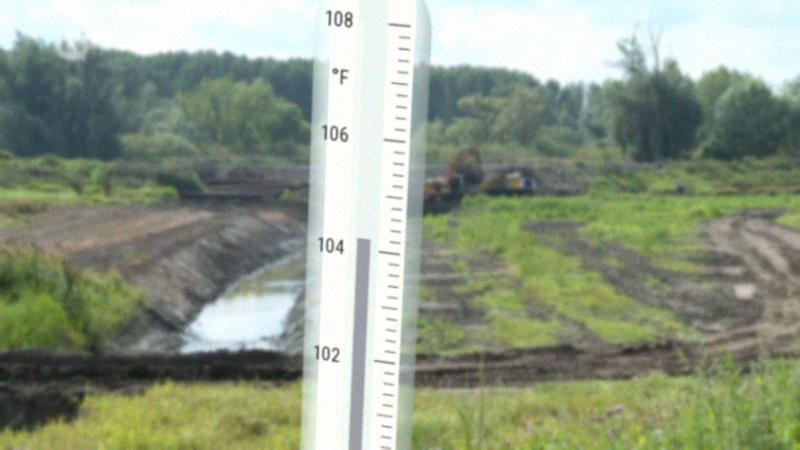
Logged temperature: **104.2** °F
